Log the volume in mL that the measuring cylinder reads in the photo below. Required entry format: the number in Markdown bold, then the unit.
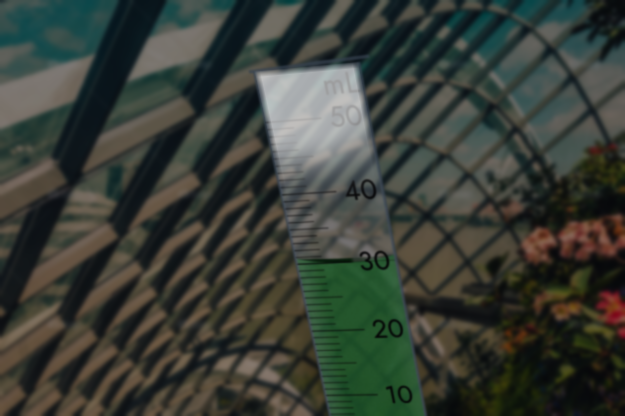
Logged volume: **30** mL
